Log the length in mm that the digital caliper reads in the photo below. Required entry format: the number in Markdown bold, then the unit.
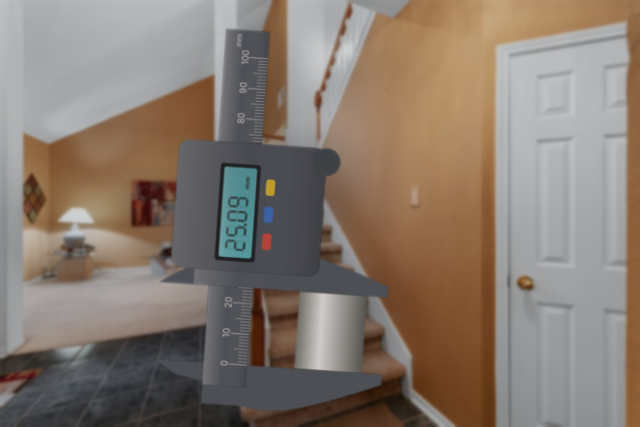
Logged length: **25.09** mm
